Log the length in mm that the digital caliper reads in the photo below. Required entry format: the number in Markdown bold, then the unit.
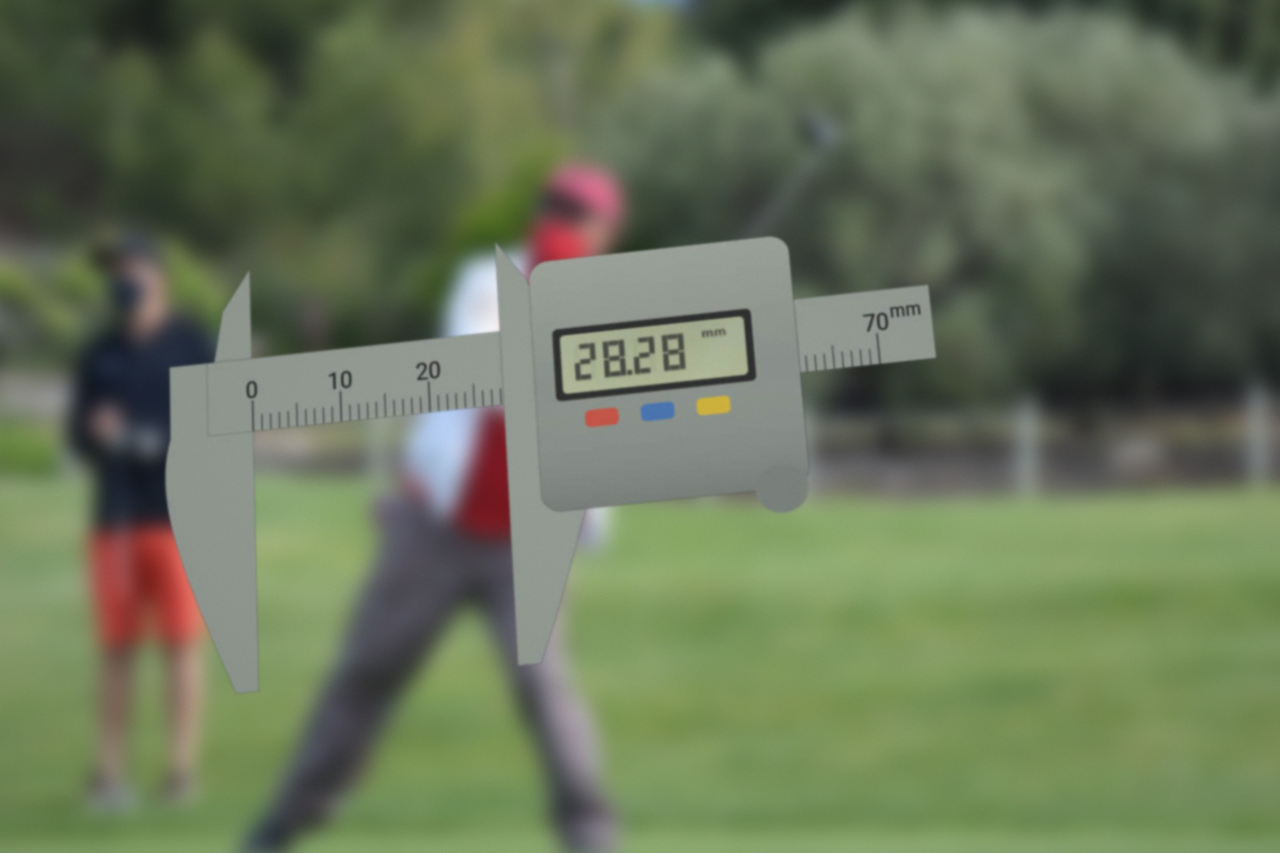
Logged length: **28.28** mm
